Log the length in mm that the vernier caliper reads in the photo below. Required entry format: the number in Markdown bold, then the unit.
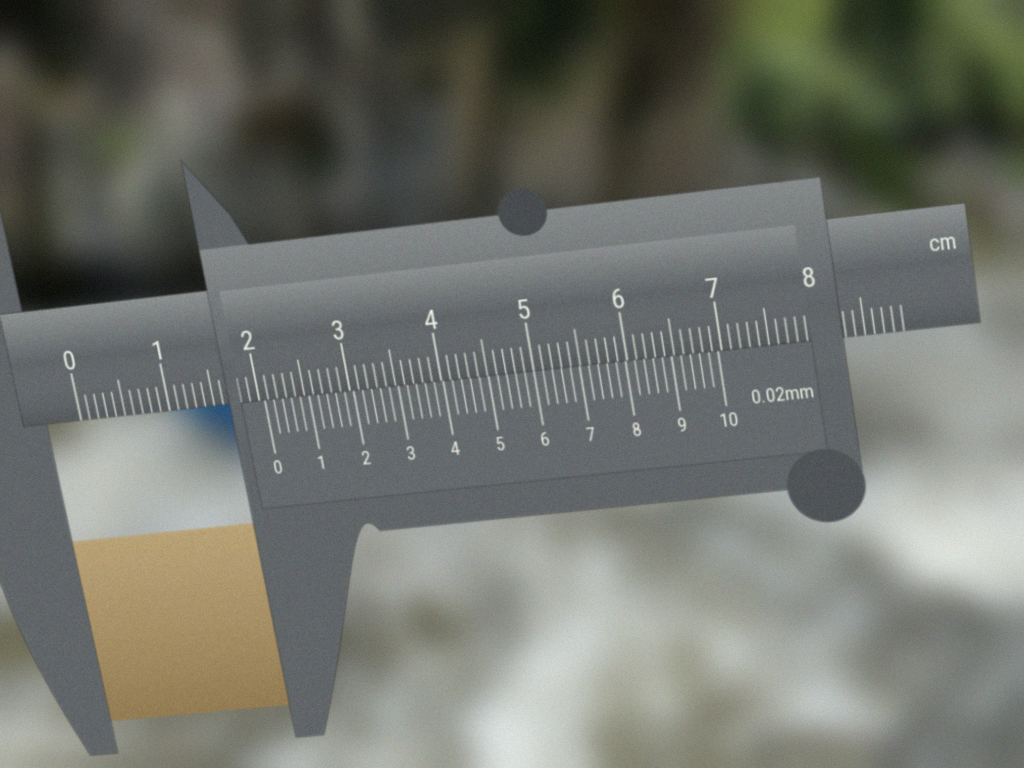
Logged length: **20.6** mm
